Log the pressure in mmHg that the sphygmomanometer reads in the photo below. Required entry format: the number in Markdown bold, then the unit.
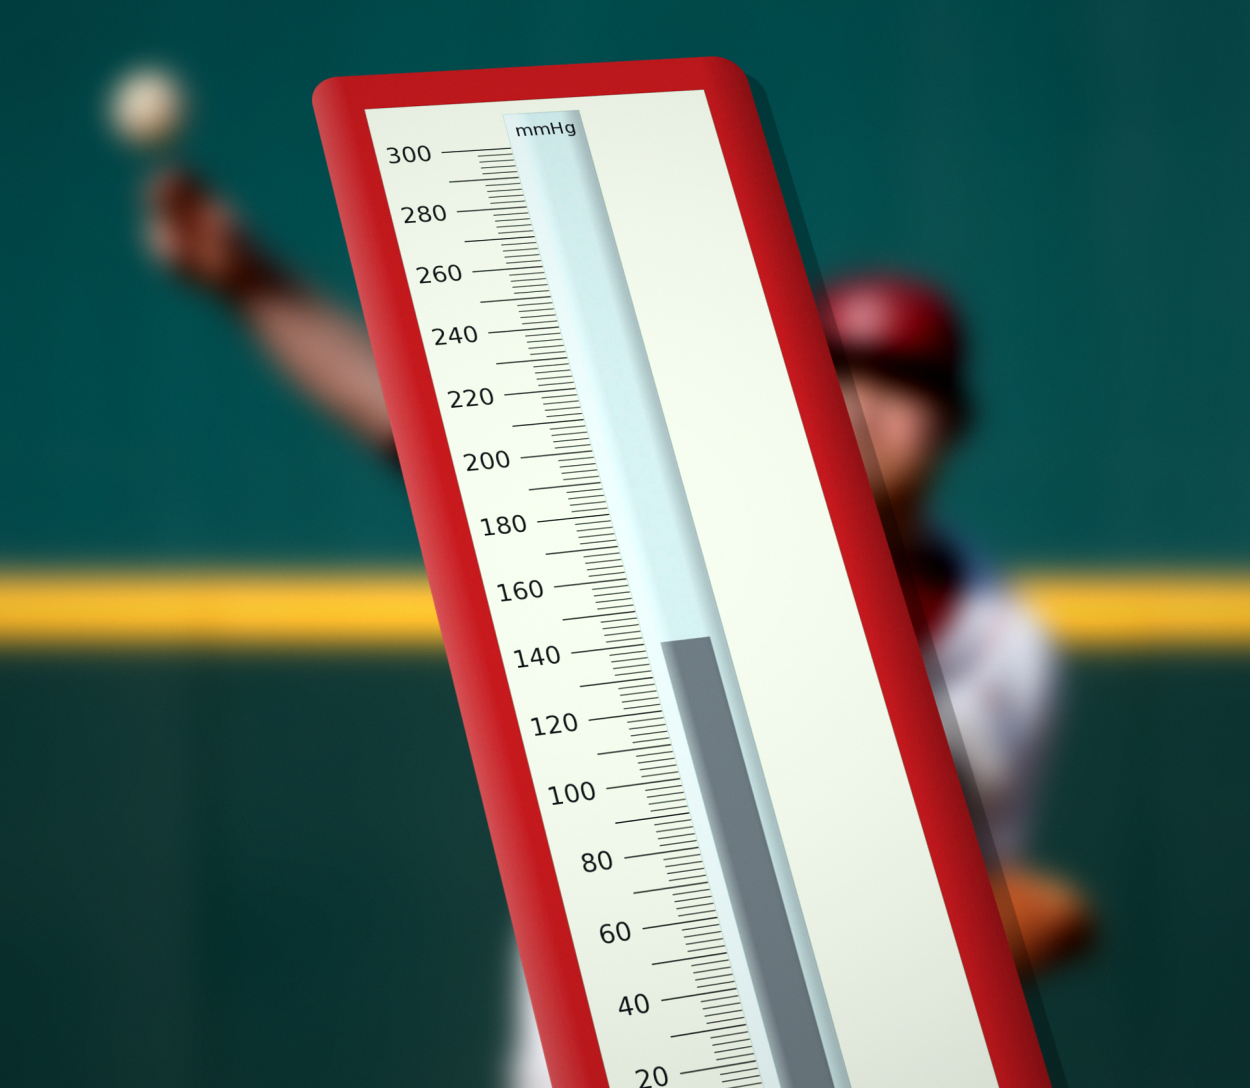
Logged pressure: **140** mmHg
